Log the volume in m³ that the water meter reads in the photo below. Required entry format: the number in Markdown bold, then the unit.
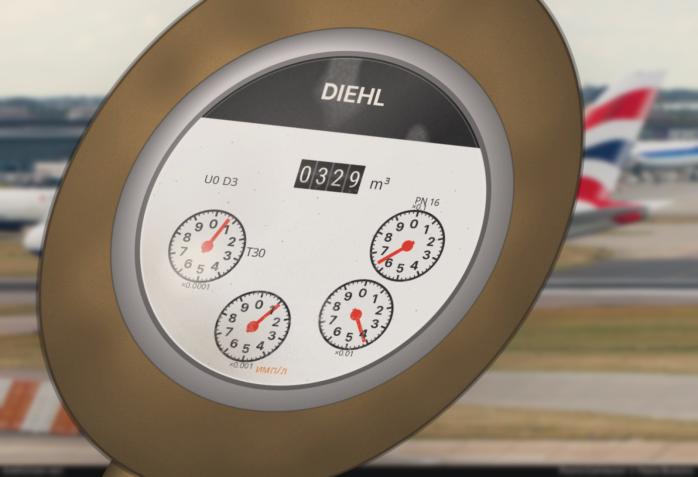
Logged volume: **329.6410** m³
